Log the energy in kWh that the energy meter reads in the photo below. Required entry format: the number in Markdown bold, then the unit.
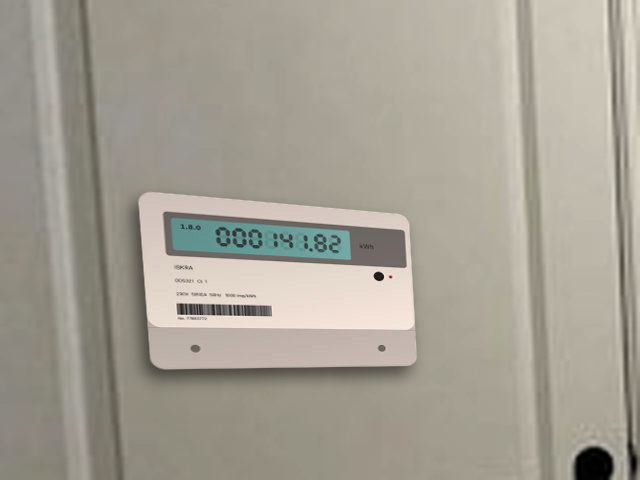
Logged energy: **141.82** kWh
